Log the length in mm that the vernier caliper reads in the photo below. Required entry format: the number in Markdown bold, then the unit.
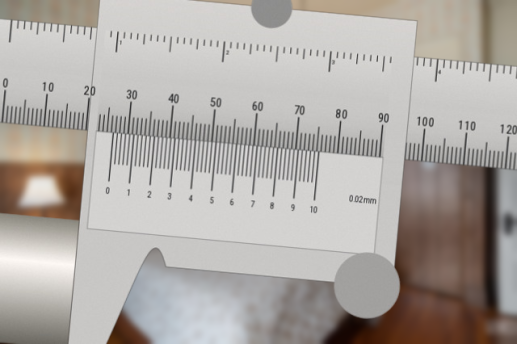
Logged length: **26.5** mm
